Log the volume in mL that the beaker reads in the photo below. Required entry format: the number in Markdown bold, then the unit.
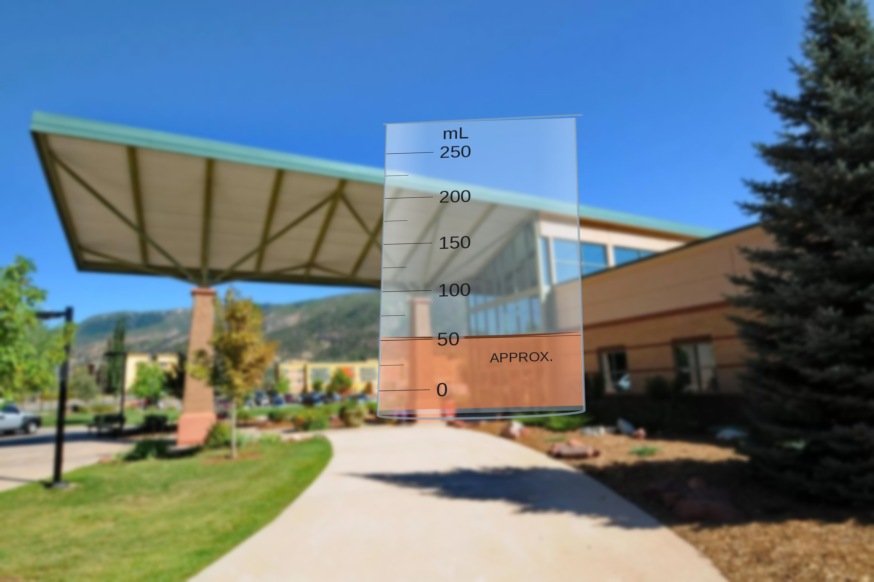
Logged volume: **50** mL
